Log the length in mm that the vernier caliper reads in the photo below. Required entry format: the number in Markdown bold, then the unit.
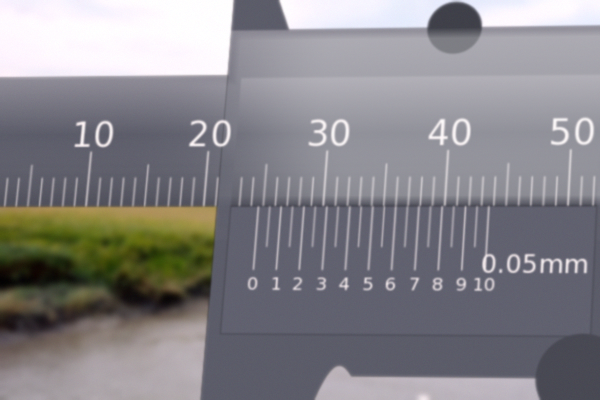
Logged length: **24.6** mm
